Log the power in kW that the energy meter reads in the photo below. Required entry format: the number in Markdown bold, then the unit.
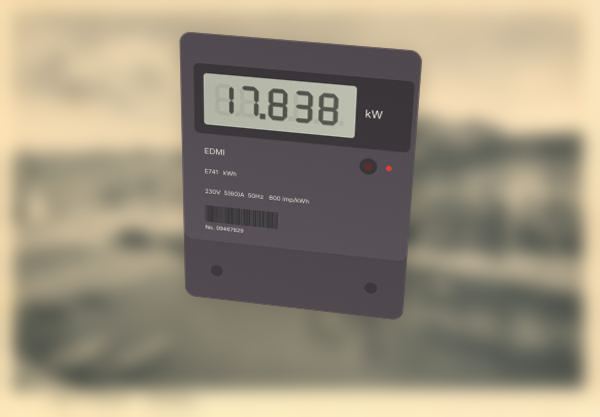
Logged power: **17.838** kW
